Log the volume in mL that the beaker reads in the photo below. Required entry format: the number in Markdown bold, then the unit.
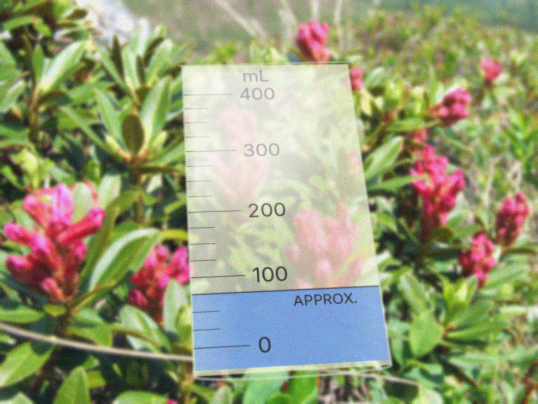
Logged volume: **75** mL
